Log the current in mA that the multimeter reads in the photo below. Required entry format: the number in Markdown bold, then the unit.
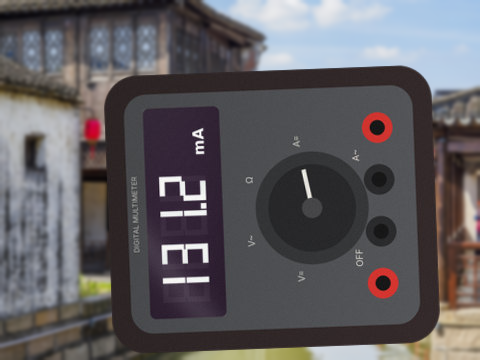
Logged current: **131.2** mA
